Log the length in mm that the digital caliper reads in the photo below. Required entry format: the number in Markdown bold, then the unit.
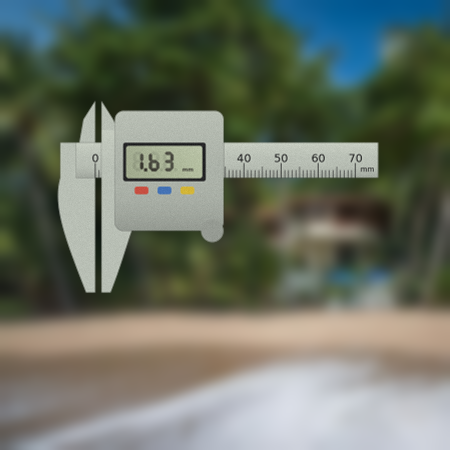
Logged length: **1.63** mm
